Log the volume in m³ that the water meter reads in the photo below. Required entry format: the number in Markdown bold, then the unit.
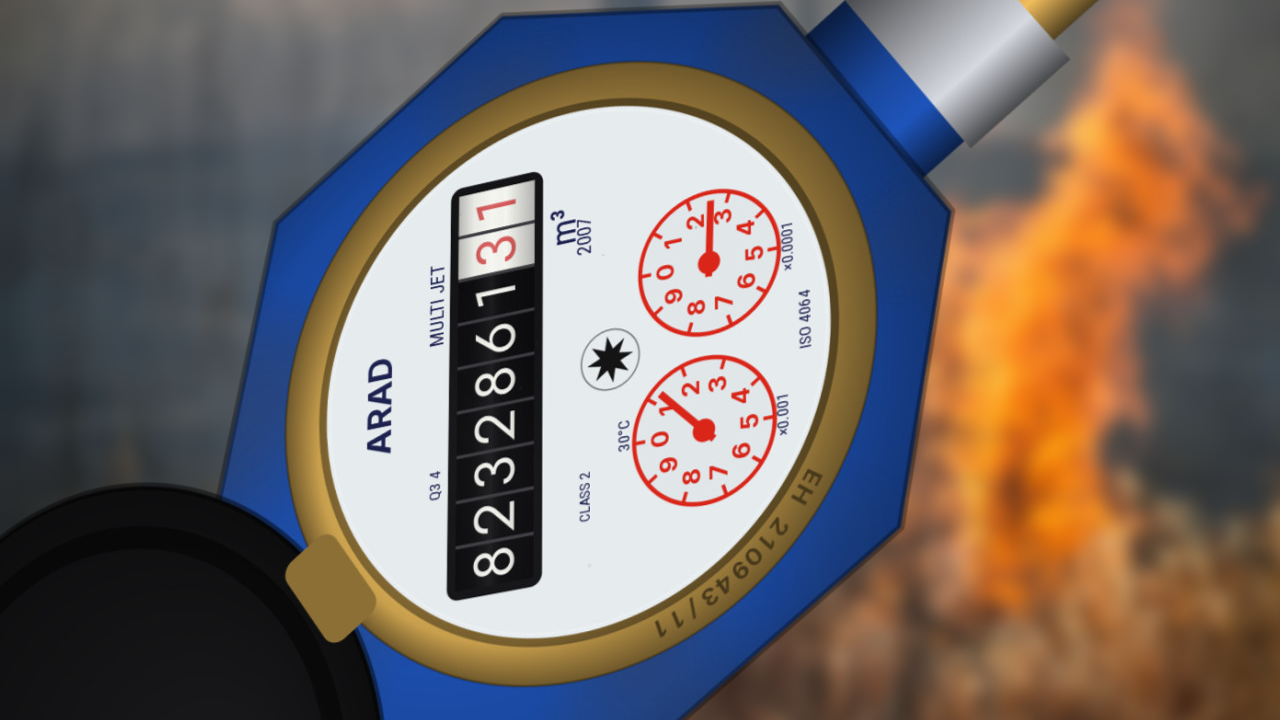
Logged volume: **8232861.3112** m³
